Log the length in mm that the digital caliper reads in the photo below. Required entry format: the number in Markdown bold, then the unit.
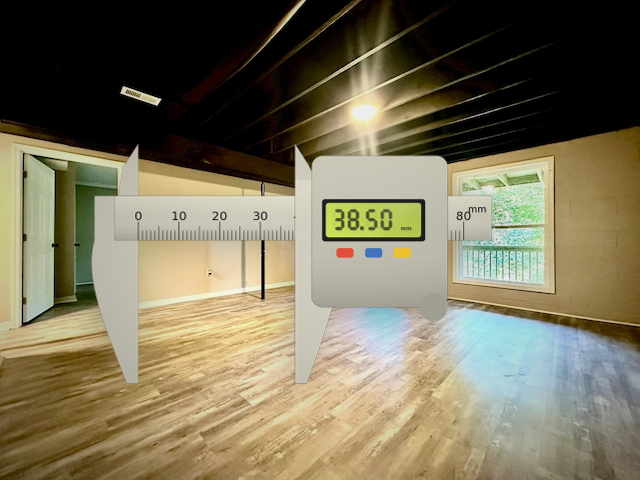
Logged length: **38.50** mm
